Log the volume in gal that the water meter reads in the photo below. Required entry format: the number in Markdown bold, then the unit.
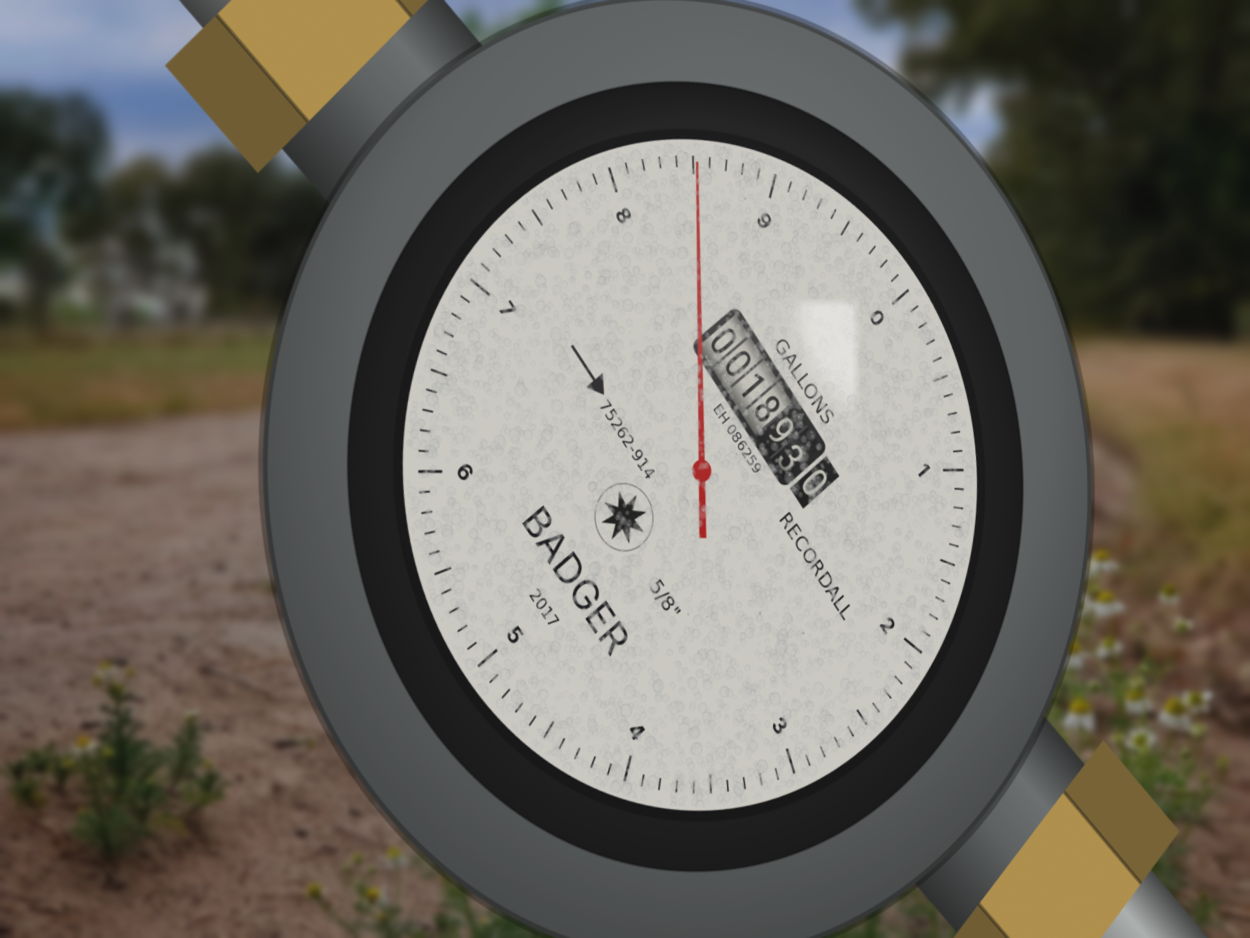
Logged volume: **18928.5** gal
